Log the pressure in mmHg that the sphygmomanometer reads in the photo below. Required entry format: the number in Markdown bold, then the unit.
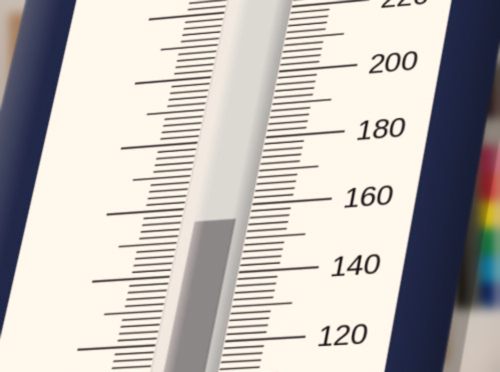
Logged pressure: **156** mmHg
